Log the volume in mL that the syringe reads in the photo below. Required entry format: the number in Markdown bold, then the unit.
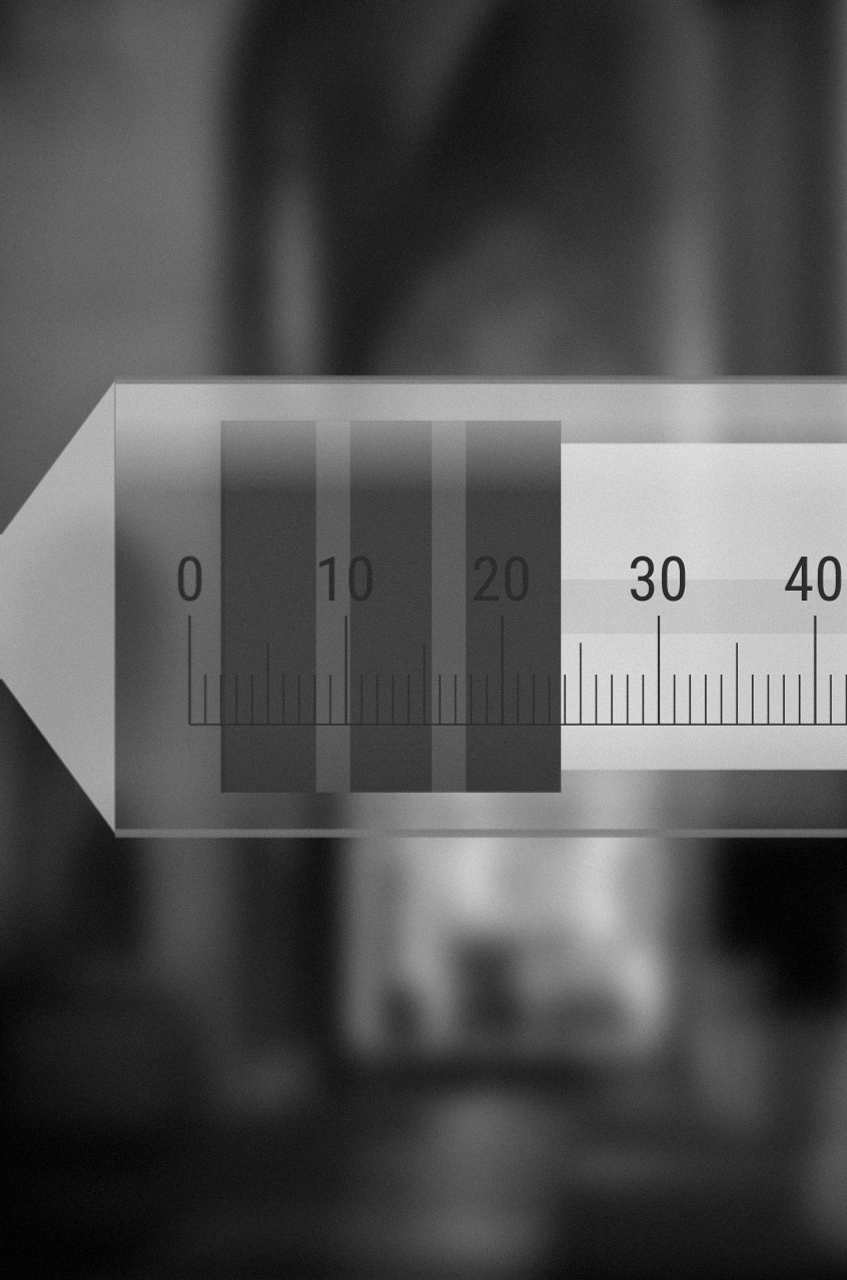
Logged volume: **2** mL
